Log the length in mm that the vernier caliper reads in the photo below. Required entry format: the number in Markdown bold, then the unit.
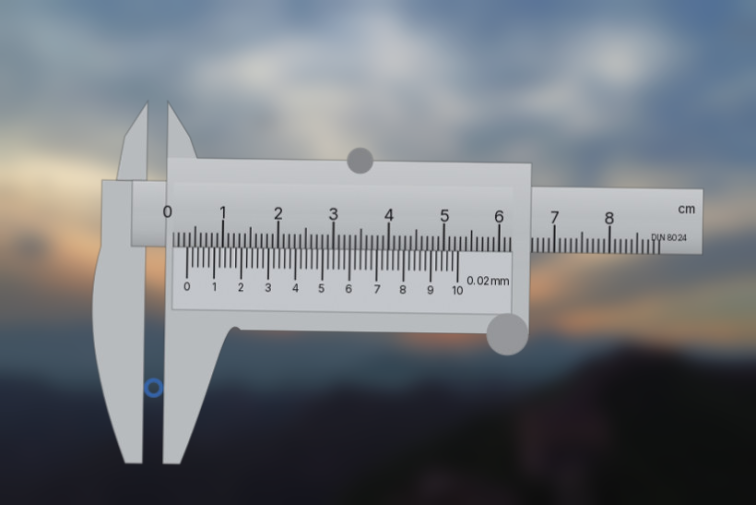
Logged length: **3.6** mm
